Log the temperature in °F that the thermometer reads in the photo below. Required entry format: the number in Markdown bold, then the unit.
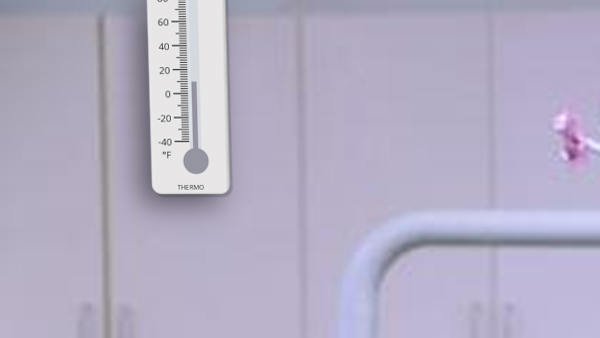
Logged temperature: **10** °F
